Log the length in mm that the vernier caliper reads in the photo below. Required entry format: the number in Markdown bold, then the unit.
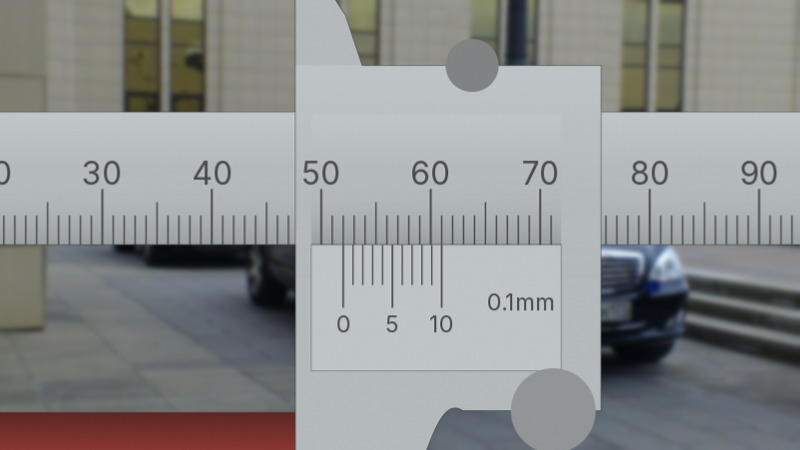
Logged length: **52.0** mm
